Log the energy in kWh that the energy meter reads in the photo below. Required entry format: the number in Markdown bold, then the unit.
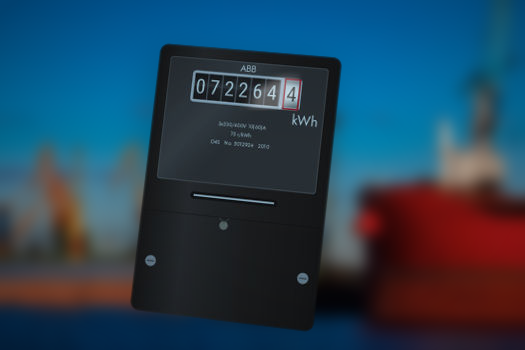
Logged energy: **72264.4** kWh
